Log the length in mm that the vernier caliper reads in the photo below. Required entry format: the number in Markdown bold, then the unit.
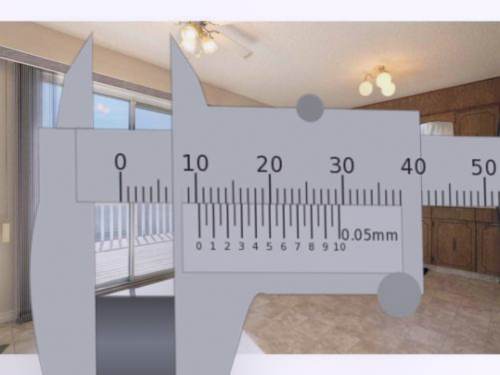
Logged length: **10.4** mm
